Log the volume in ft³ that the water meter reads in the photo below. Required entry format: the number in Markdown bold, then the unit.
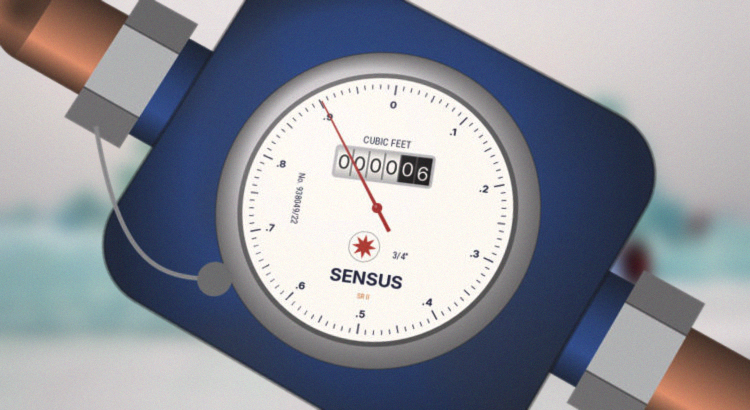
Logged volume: **5.90** ft³
